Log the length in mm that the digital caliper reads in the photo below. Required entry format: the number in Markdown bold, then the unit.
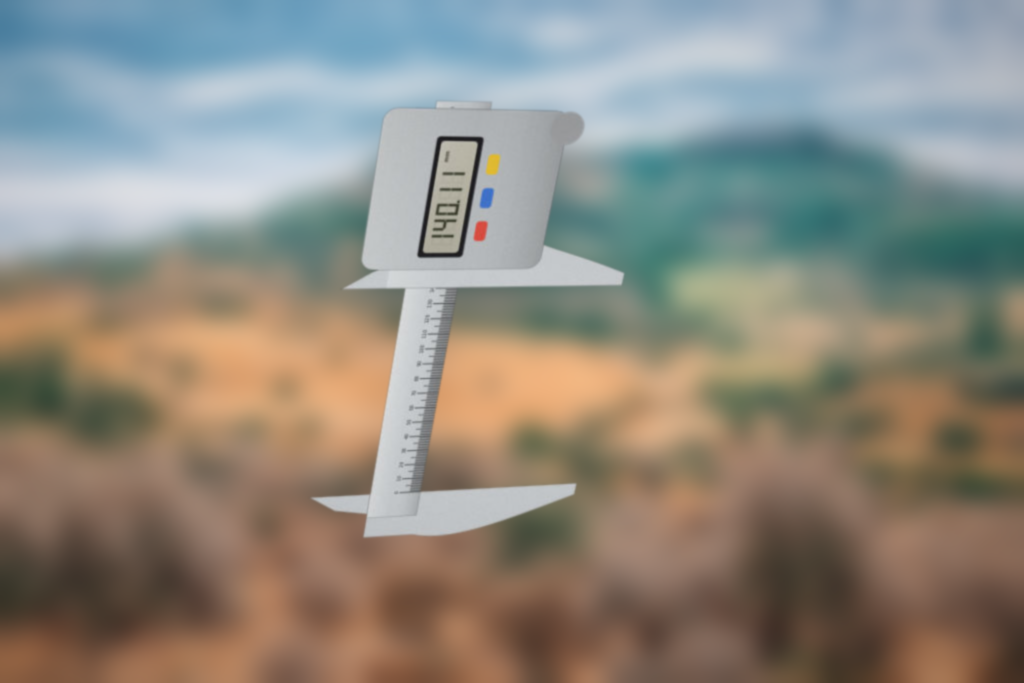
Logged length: **140.11** mm
